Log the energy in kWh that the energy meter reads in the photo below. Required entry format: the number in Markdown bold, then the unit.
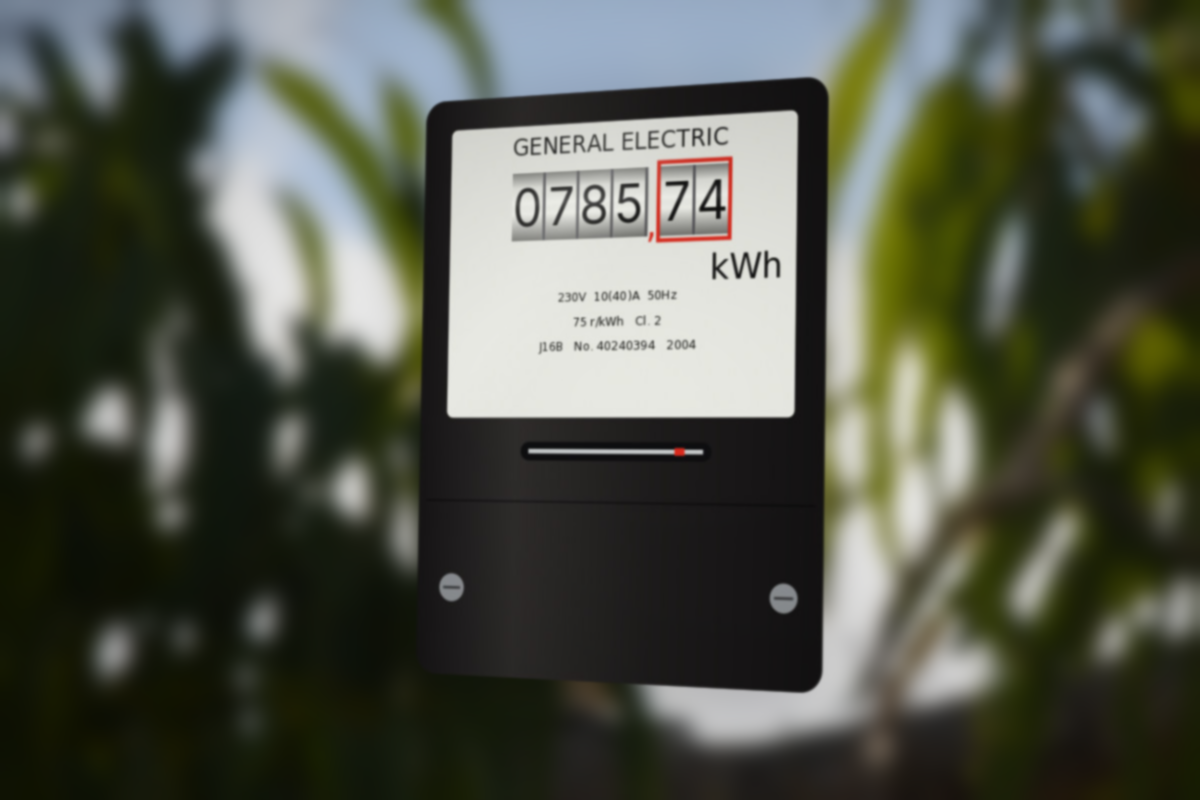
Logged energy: **785.74** kWh
